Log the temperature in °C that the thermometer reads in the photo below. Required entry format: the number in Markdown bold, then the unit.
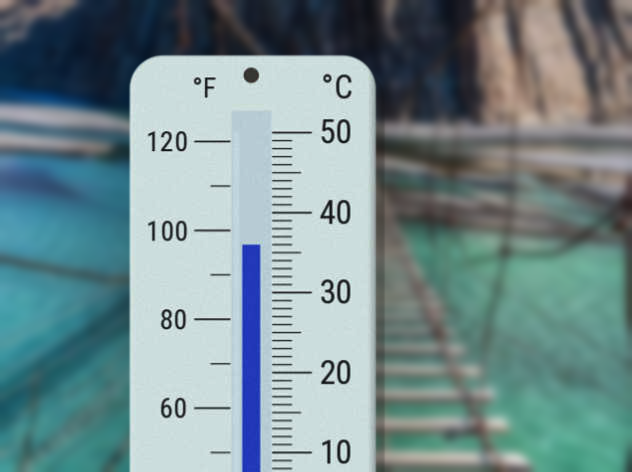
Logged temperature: **36** °C
